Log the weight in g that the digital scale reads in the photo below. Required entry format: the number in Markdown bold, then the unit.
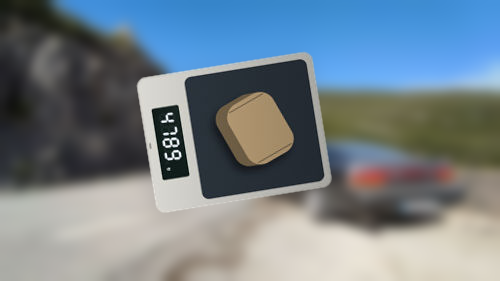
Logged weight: **4789** g
